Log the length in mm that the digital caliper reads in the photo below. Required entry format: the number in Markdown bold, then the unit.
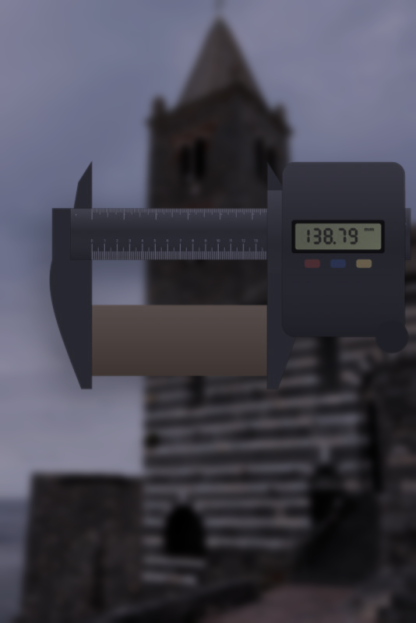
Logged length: **138.79** mm
